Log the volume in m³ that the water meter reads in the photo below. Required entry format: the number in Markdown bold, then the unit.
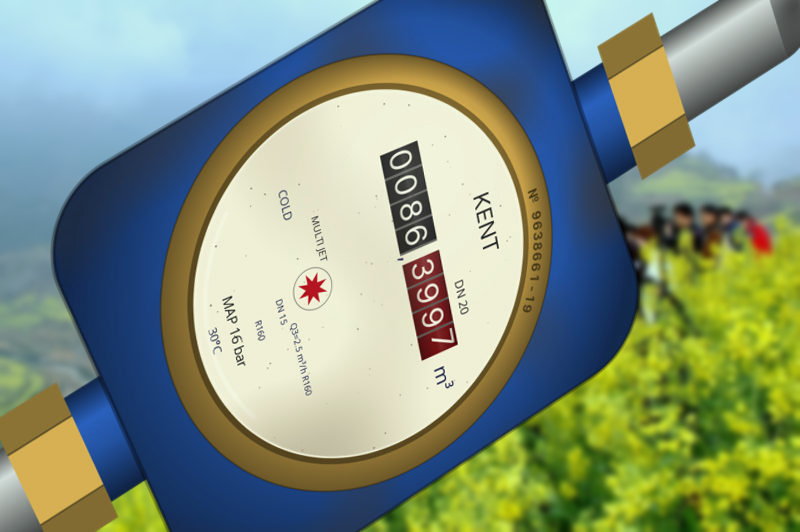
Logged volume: **86.3997** m³
